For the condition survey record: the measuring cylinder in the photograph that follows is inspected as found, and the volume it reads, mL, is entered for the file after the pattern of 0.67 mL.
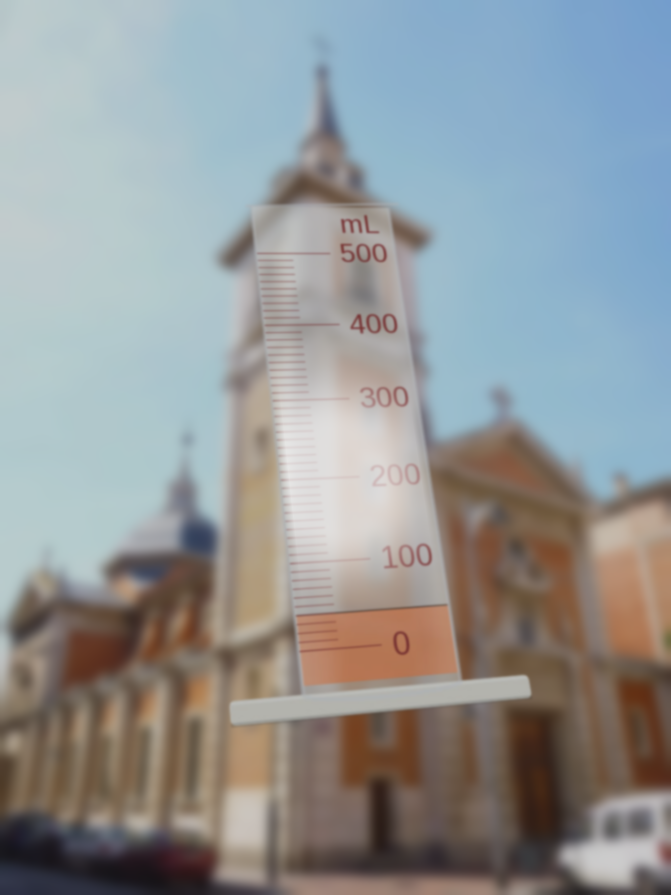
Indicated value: 40 mL
